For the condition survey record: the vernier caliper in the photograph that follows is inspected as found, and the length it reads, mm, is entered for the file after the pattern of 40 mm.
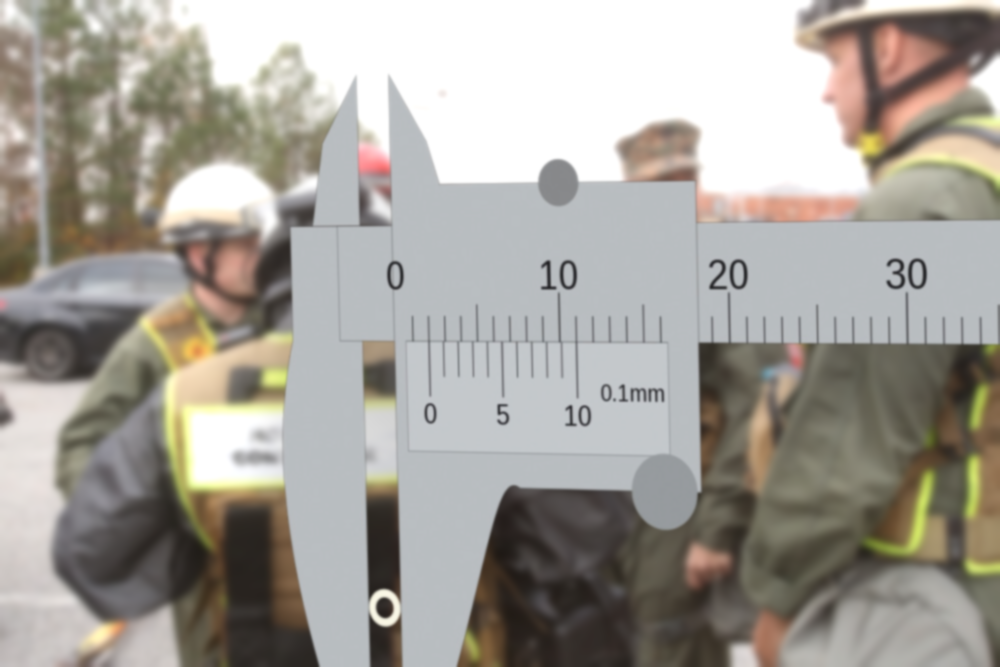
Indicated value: 2.0 mm
